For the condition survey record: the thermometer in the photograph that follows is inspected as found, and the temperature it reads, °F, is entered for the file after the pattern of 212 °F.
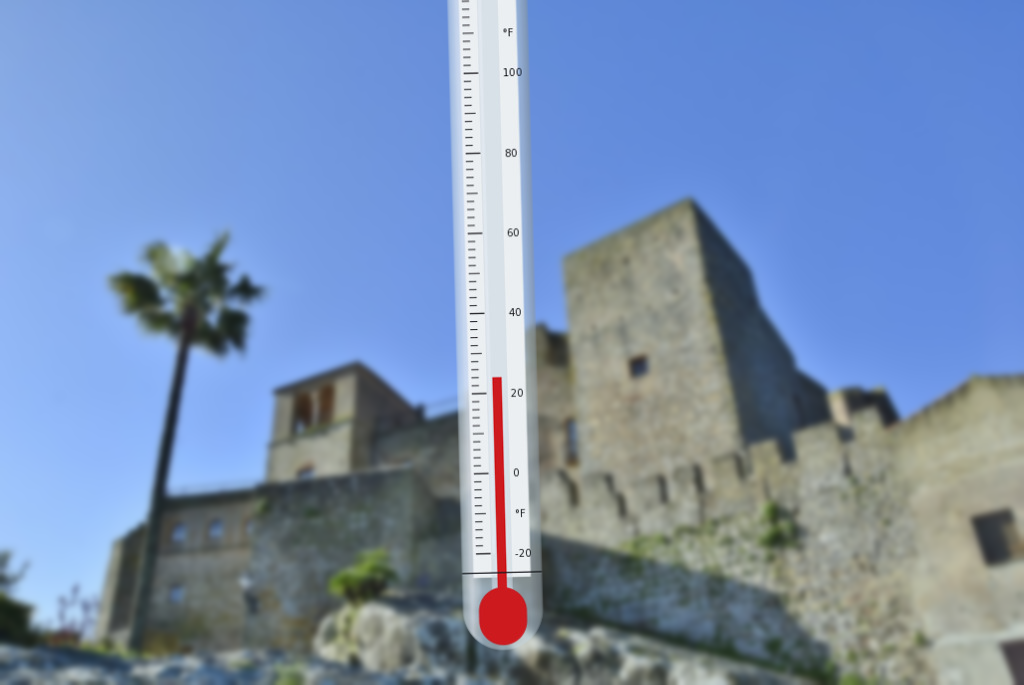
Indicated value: 24 °F
